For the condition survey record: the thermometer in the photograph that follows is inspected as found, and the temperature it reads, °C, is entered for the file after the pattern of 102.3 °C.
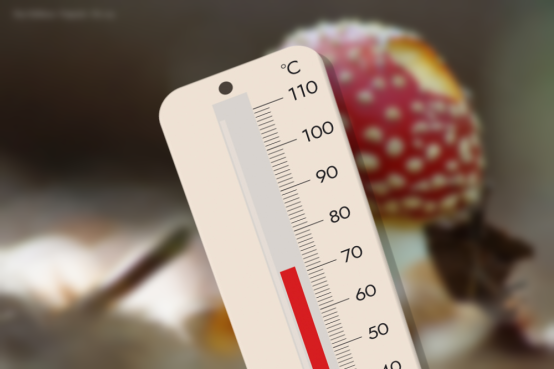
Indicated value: 72 °C
